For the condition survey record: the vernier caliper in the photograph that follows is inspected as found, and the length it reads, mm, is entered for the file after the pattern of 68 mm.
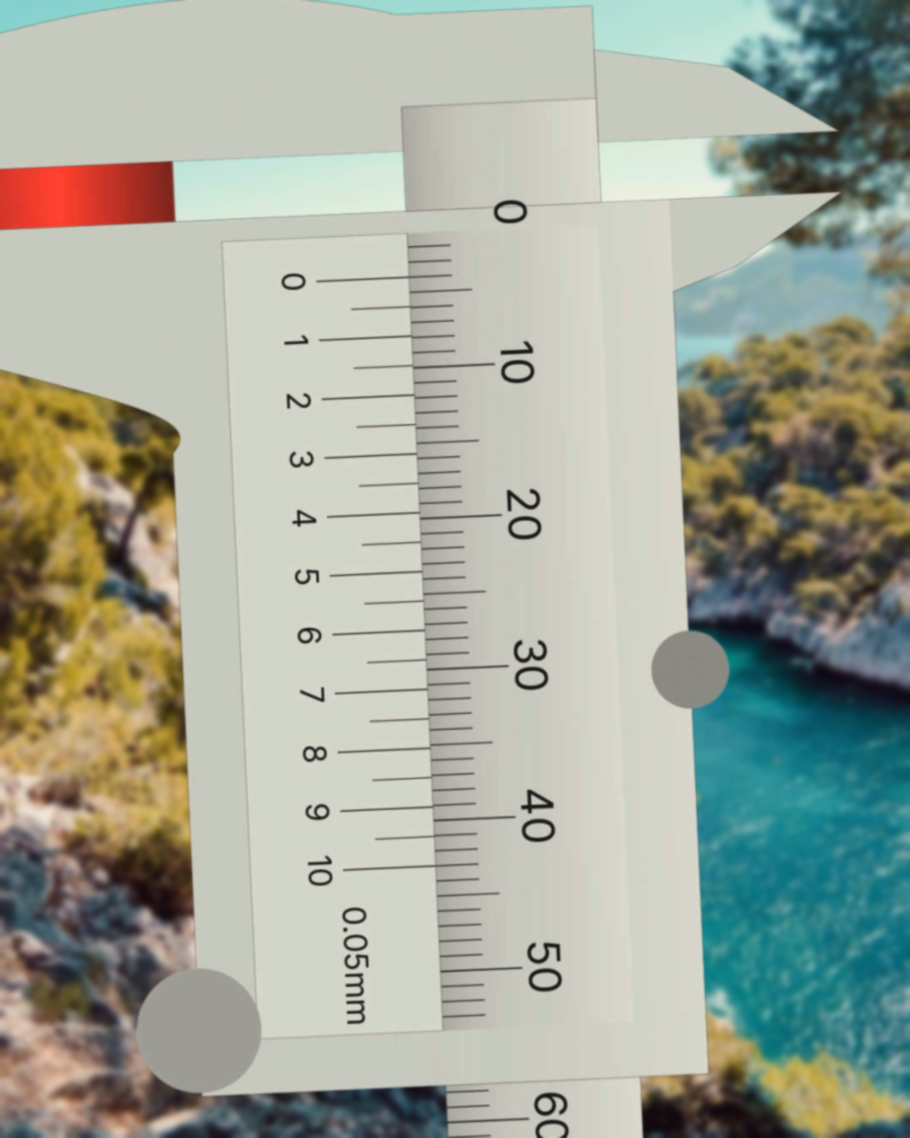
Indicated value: 4.0 mm
